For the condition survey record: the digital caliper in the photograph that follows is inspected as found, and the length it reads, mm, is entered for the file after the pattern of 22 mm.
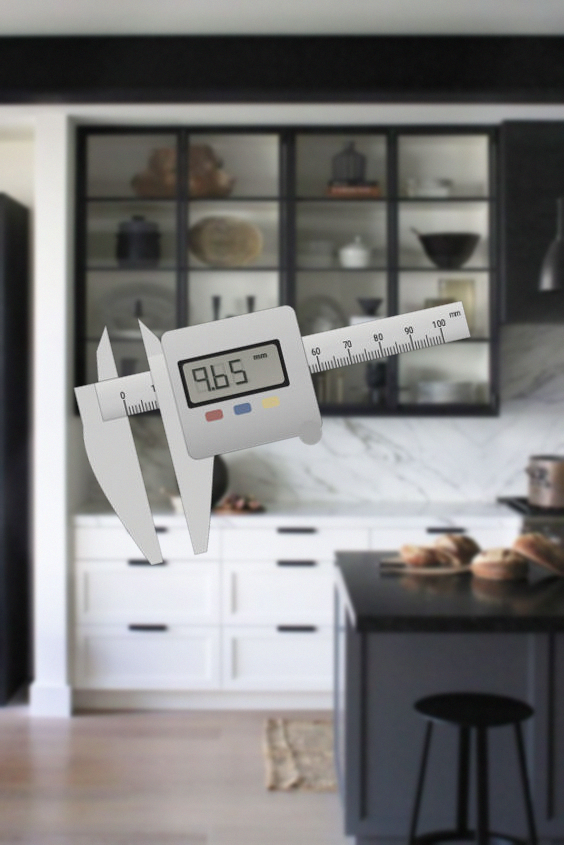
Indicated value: 9.65 mm
